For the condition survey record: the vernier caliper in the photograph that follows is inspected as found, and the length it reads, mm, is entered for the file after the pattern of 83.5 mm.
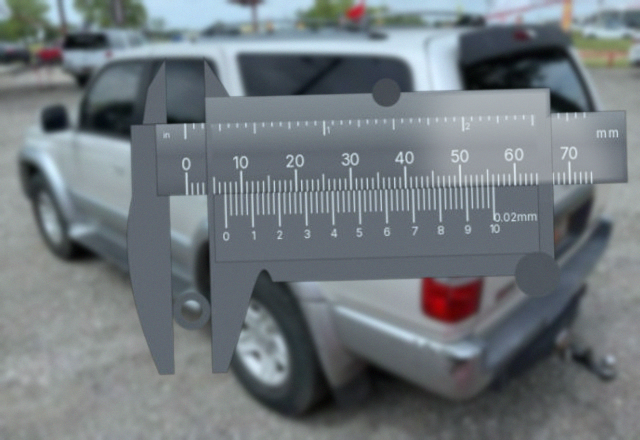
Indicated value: 7.0 mm
